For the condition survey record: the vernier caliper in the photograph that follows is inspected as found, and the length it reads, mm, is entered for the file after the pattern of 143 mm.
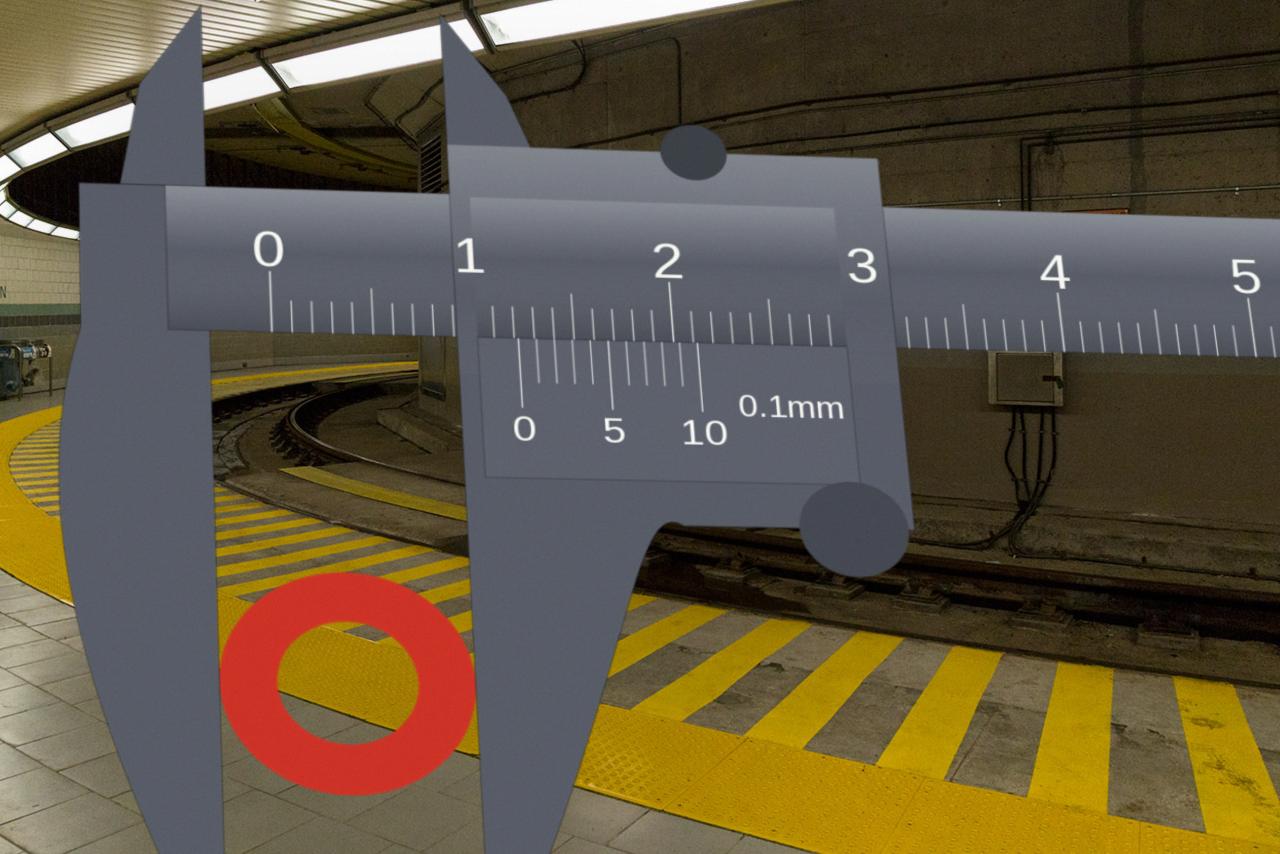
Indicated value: 12.2 mm
